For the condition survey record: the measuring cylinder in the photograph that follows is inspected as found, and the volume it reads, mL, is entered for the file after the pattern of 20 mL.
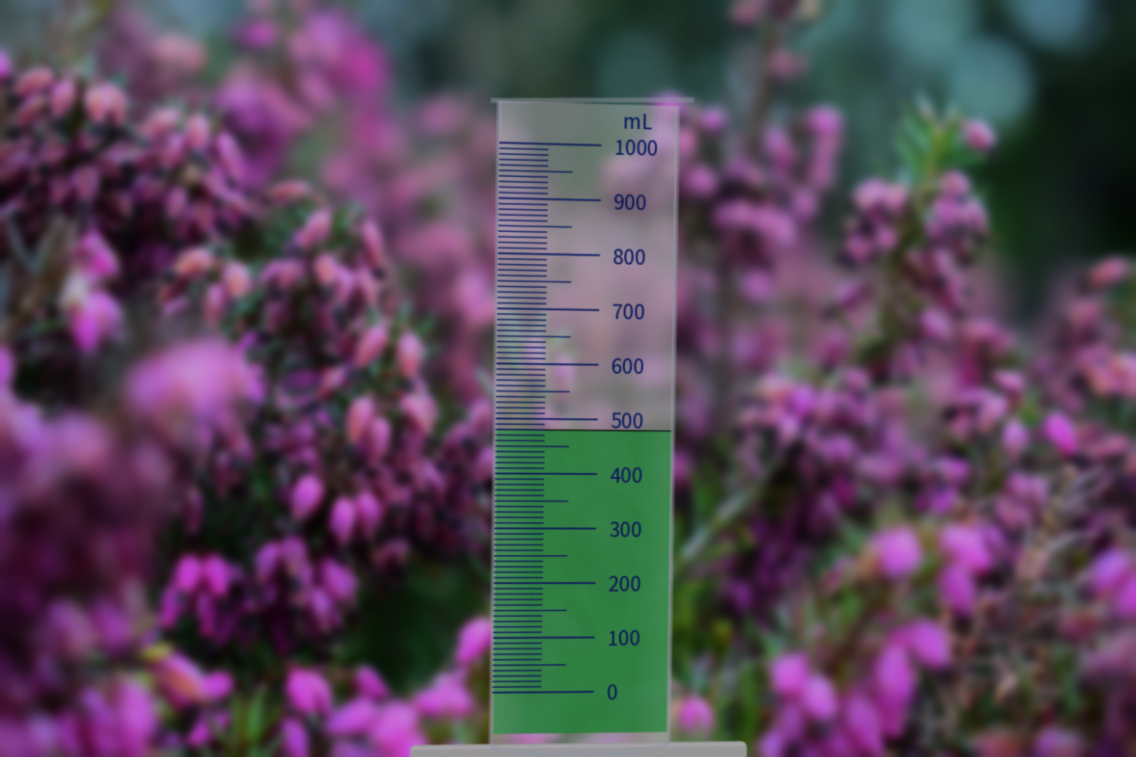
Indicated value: 480 mL
